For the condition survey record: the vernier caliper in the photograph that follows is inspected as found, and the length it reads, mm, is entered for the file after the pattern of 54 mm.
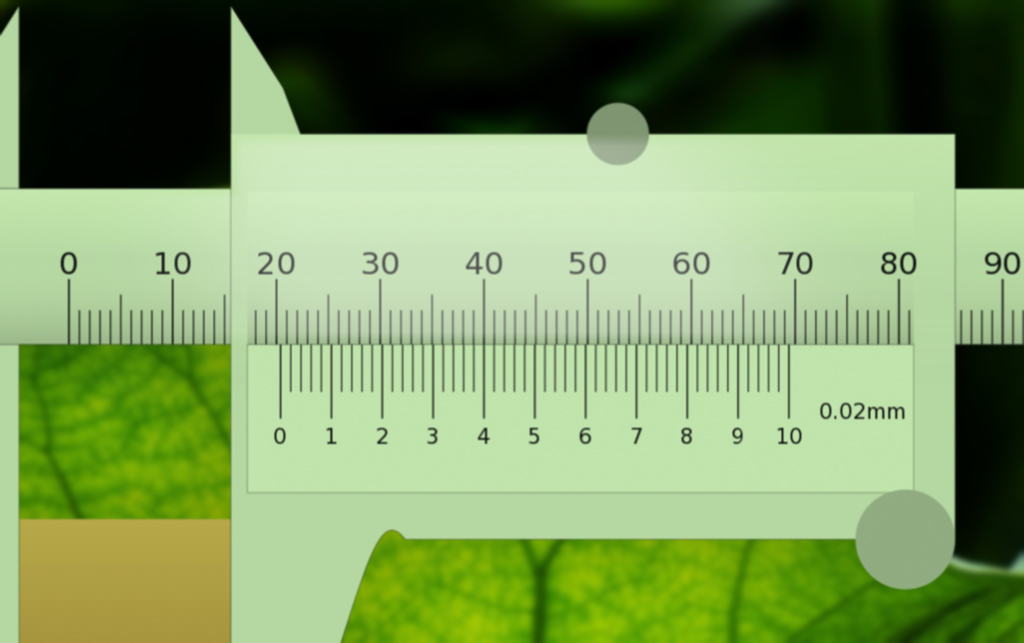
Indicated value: 20.4 mm
